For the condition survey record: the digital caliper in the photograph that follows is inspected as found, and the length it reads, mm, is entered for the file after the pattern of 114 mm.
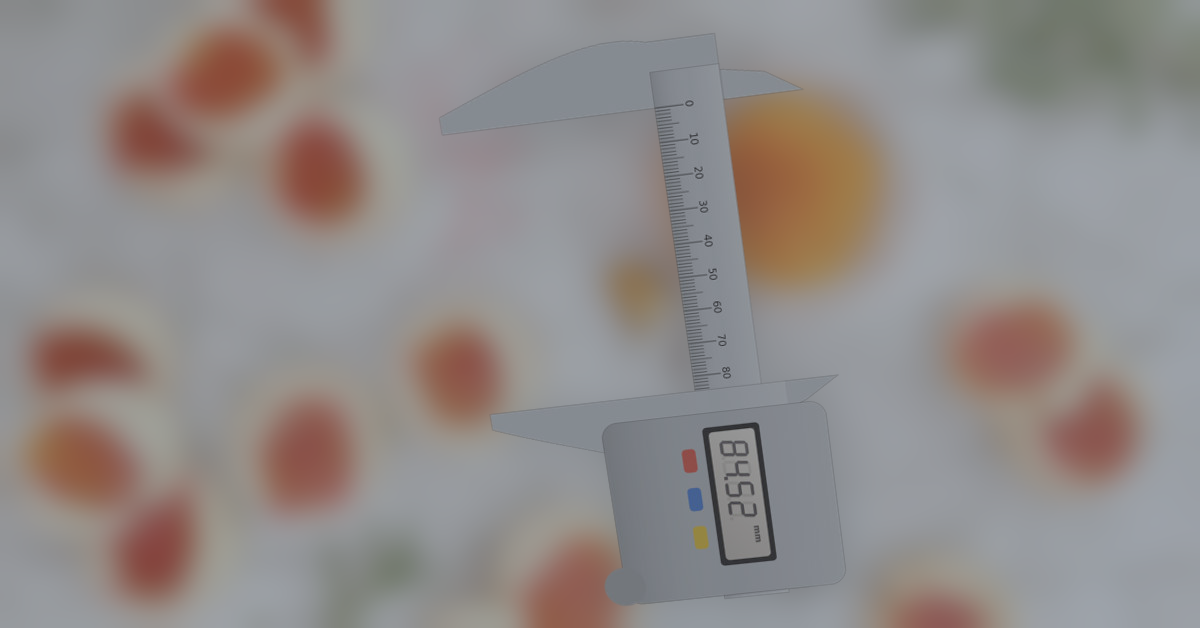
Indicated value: 84.52 mm
